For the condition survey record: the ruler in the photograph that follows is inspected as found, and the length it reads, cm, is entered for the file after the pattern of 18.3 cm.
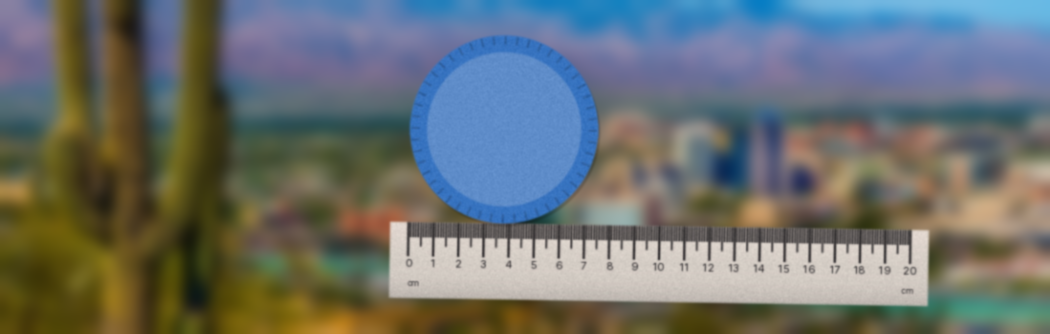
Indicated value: 7.5 cm
